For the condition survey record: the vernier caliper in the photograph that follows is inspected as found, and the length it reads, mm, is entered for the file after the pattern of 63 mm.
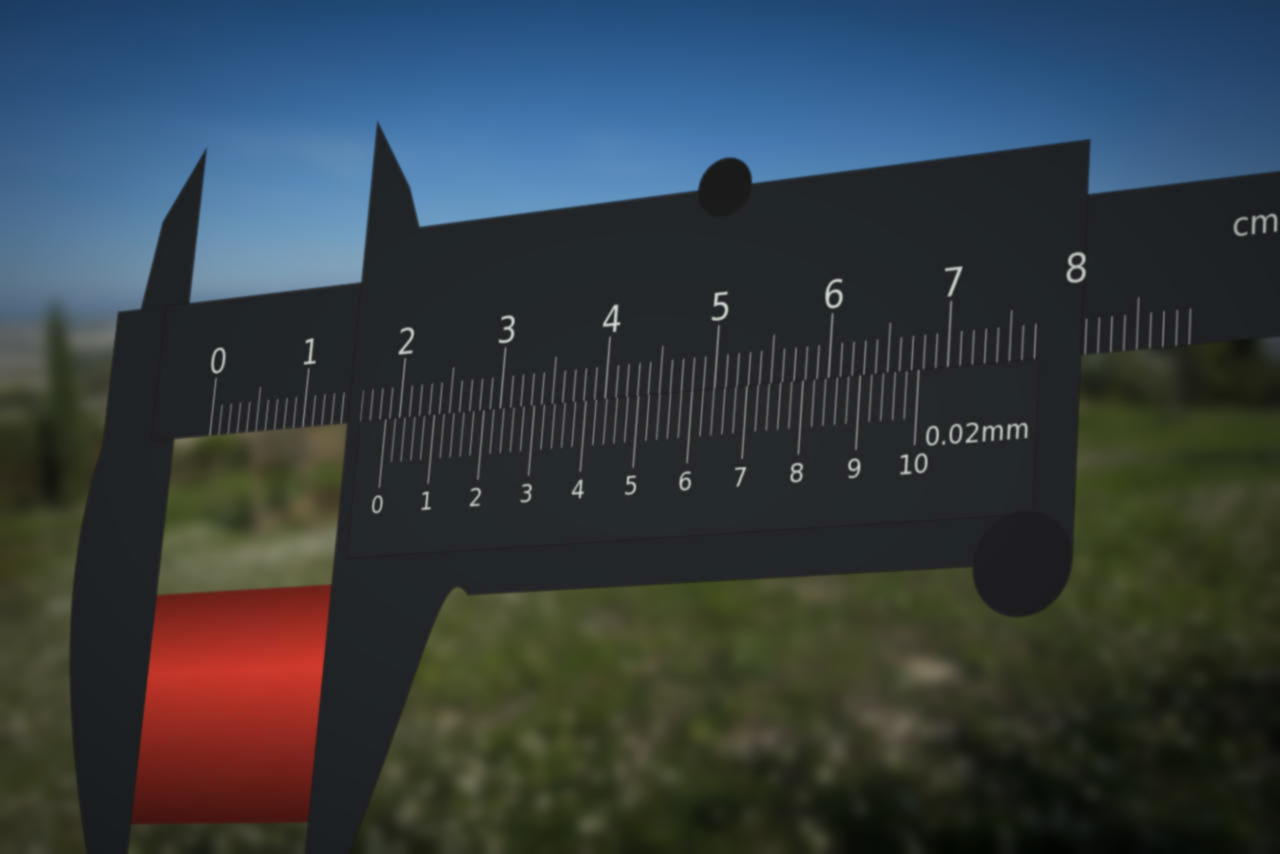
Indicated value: 18.6 mm
